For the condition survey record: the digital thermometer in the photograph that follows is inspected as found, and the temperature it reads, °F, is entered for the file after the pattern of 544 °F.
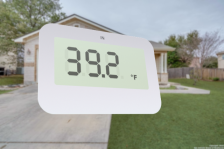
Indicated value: 39.2 °F
